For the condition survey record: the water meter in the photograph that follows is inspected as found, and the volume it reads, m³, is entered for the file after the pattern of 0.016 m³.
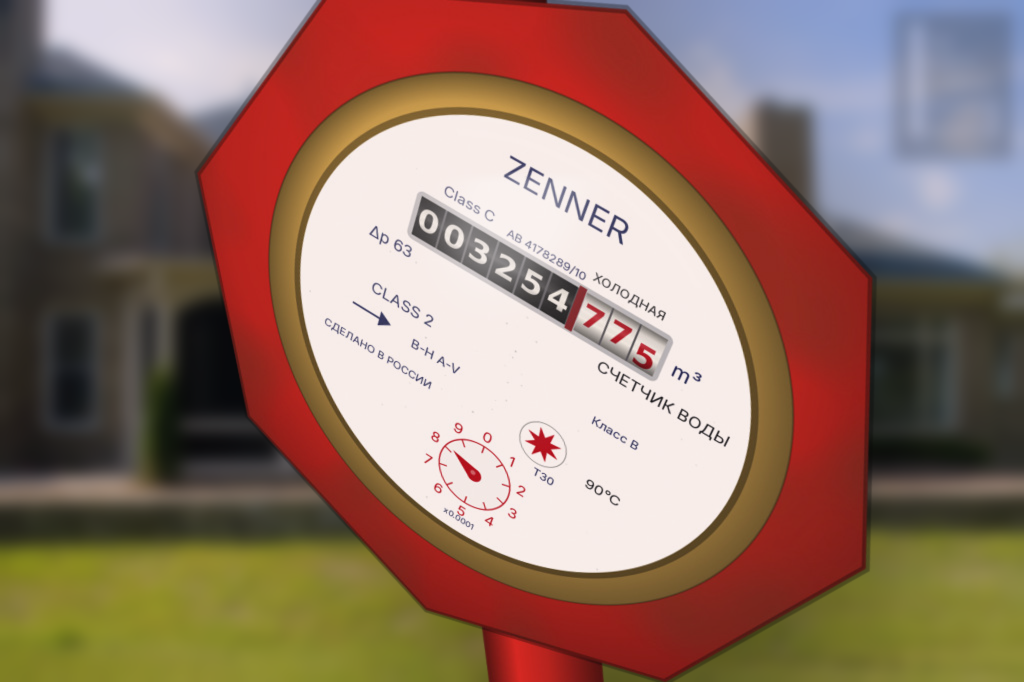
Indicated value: 3254.7748 m³
